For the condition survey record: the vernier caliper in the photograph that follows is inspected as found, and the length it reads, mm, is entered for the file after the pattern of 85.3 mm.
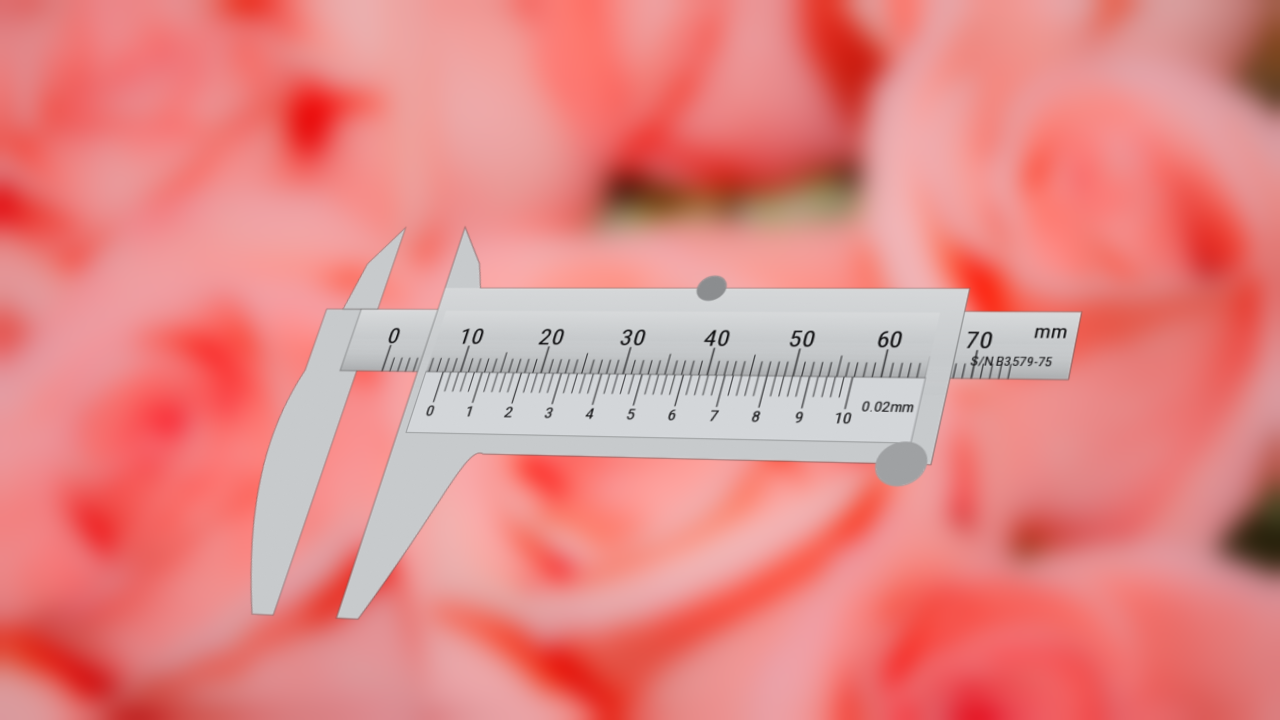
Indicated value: 7.8 mm
